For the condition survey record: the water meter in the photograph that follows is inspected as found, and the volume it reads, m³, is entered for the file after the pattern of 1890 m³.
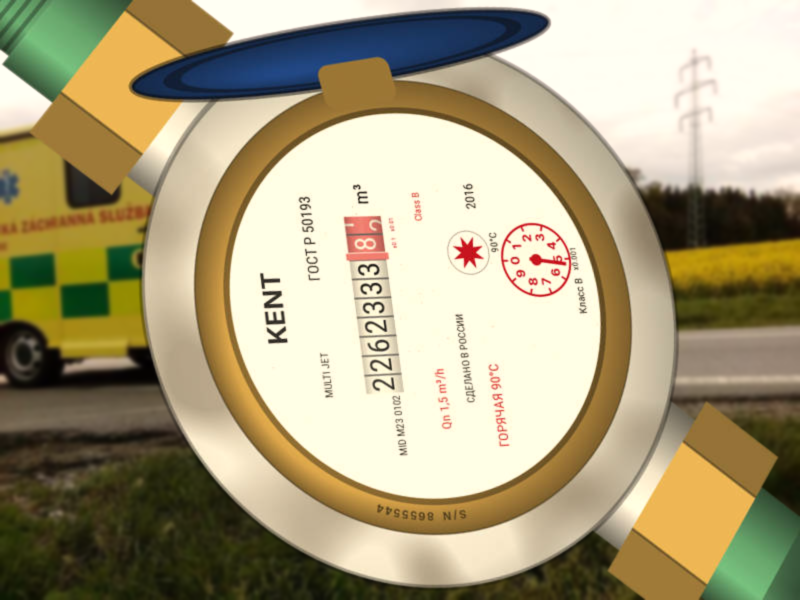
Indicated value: 2262333.815 m³
